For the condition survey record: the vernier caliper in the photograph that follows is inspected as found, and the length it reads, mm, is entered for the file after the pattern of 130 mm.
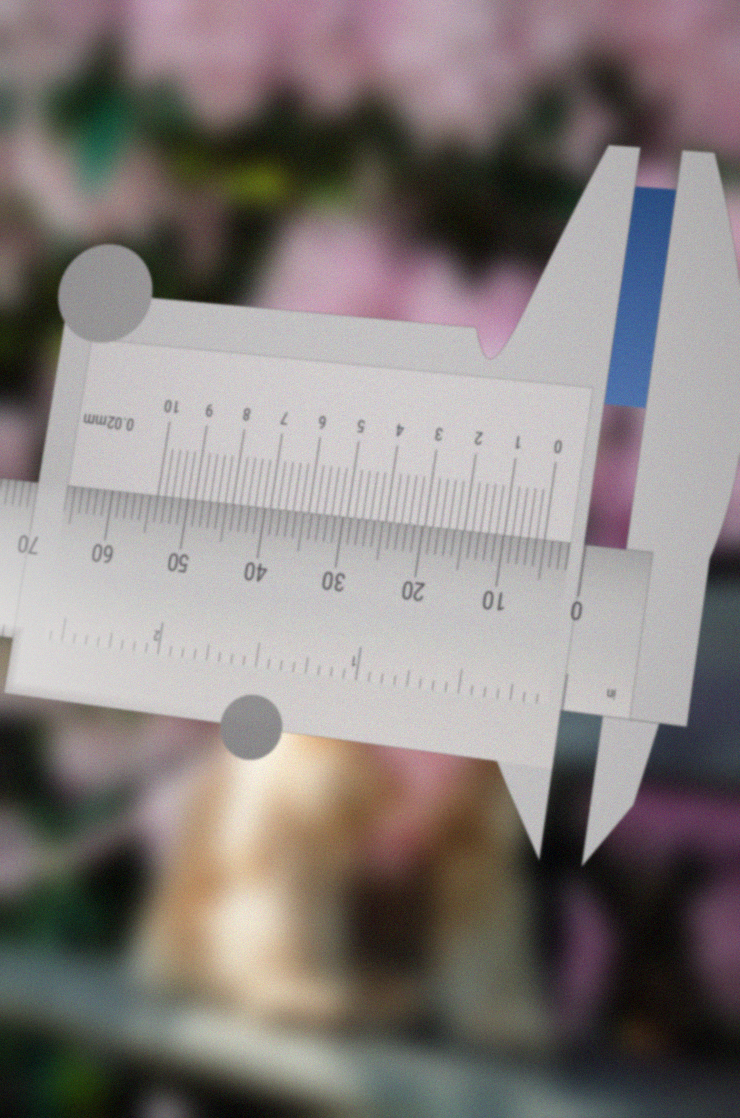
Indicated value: 5.0 mm
